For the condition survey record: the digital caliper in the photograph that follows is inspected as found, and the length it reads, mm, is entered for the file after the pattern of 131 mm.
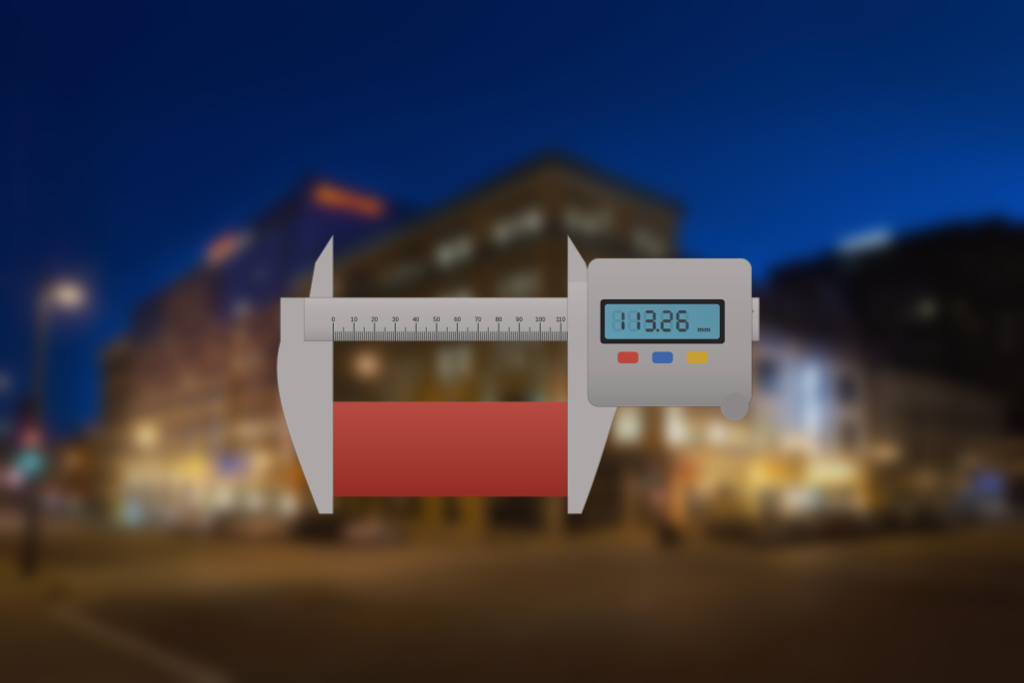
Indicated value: 113.26 mm
